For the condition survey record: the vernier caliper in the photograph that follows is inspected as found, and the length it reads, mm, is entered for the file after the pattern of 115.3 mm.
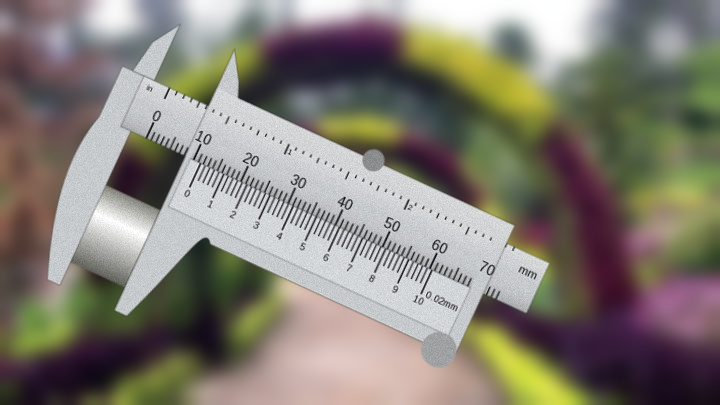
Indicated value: 11.5 mm
